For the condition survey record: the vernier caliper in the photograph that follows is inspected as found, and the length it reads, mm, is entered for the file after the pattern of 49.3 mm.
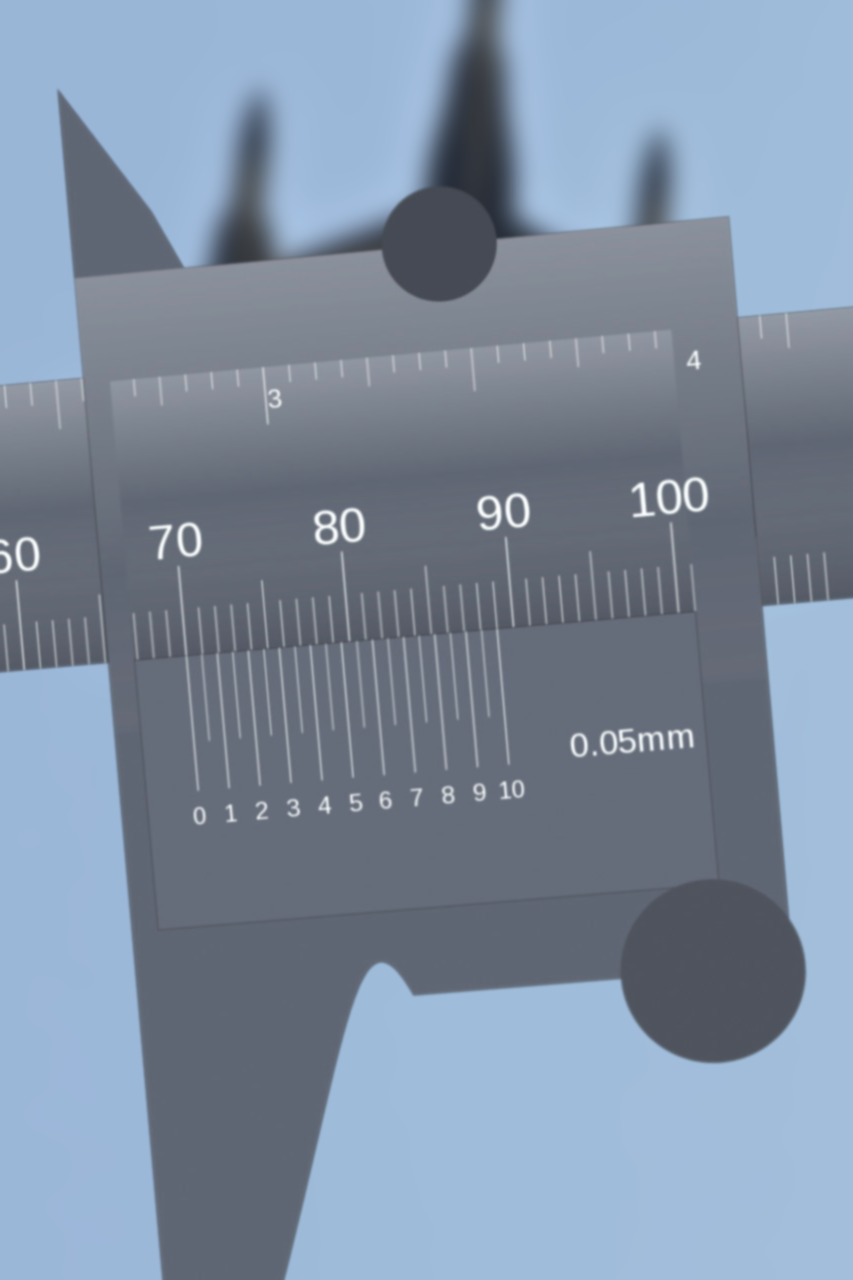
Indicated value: 70.0 mm
